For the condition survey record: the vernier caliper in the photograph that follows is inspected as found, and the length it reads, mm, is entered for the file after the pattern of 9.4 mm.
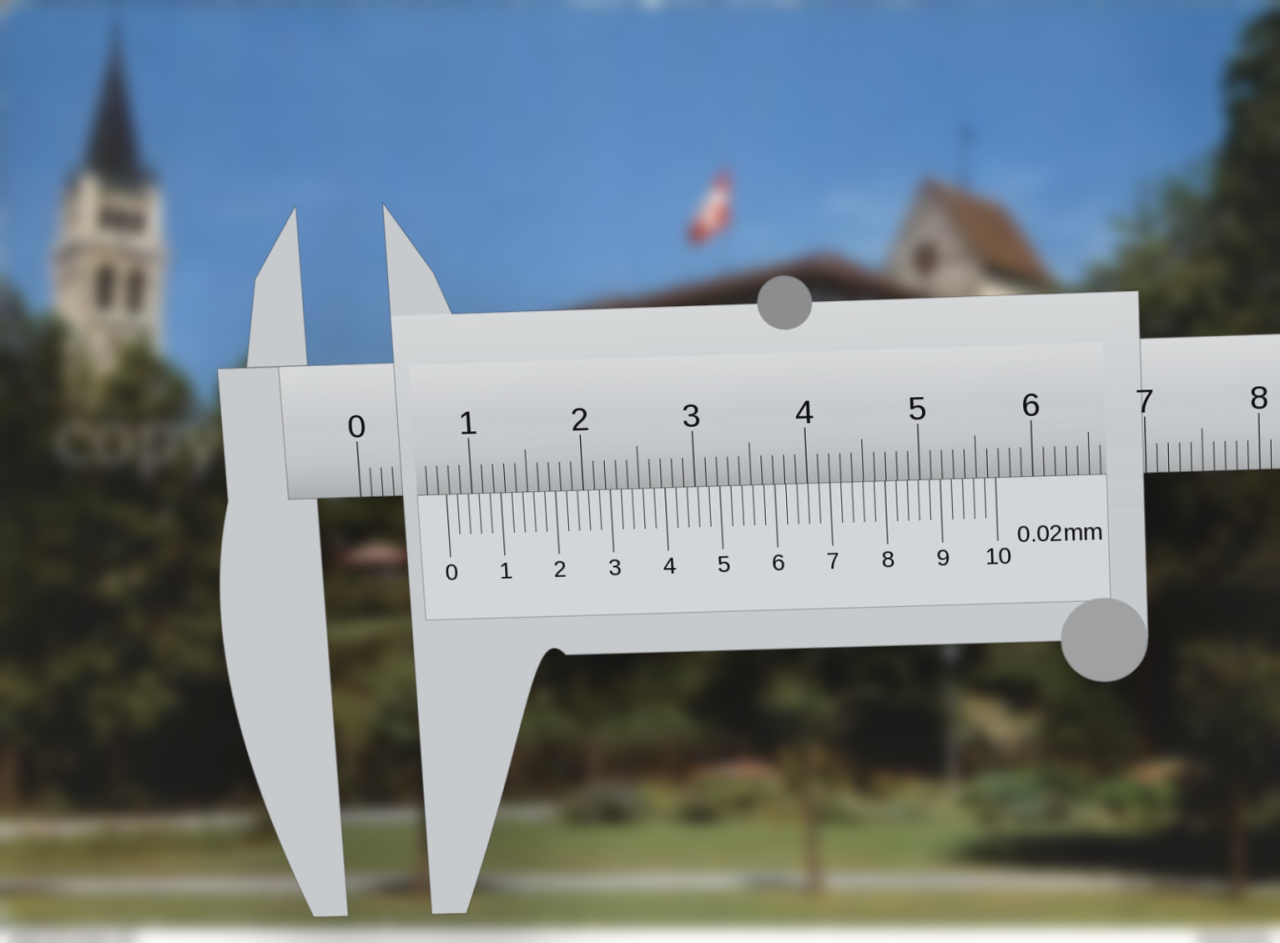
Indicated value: 7.7 mm
